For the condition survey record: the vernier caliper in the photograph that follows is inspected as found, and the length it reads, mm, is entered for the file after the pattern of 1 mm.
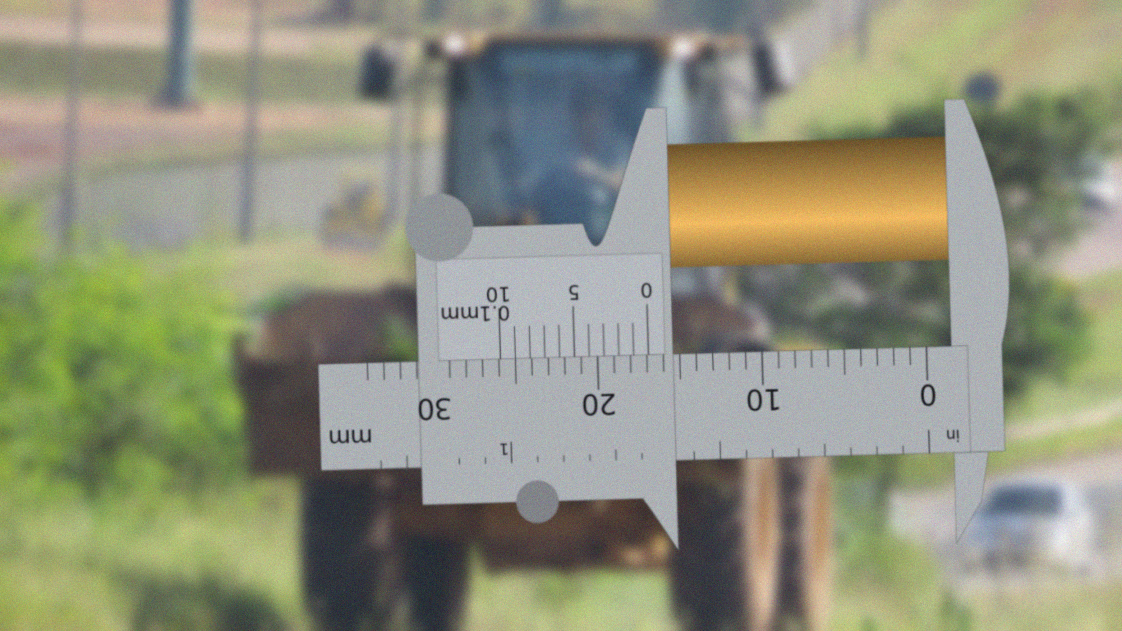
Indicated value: 16.9 mm
